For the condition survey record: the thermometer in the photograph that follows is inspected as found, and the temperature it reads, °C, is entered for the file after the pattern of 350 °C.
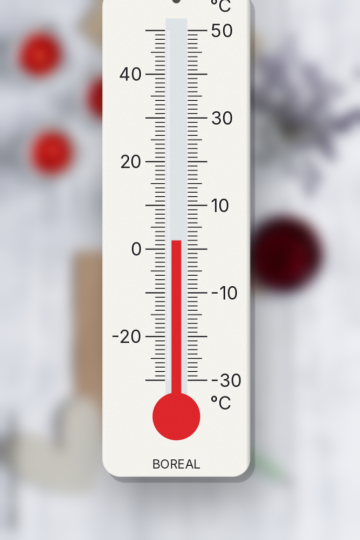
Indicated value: 2 °C
